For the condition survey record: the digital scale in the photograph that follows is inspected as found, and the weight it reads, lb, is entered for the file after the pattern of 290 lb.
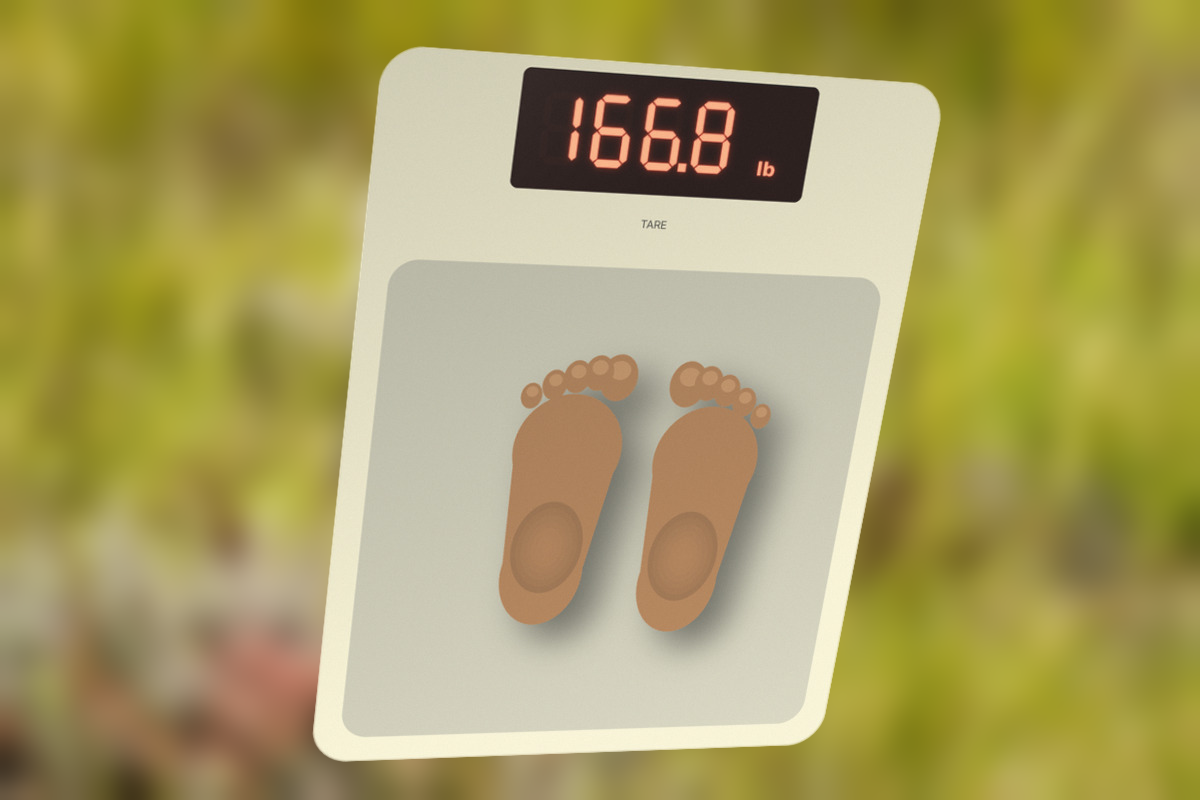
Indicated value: 166.8 lb
